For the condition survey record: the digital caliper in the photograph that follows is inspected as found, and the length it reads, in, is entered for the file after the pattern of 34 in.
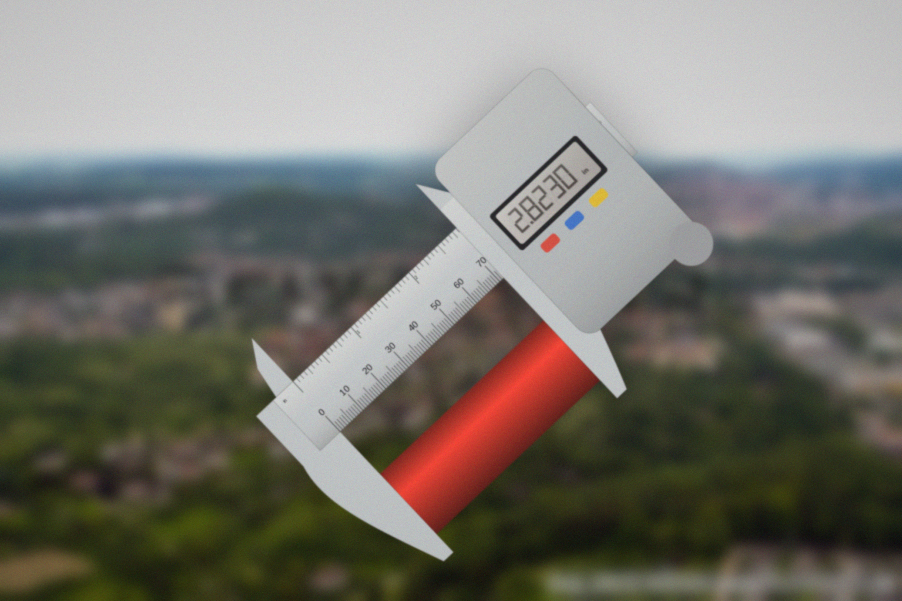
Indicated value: 2.8230 in
